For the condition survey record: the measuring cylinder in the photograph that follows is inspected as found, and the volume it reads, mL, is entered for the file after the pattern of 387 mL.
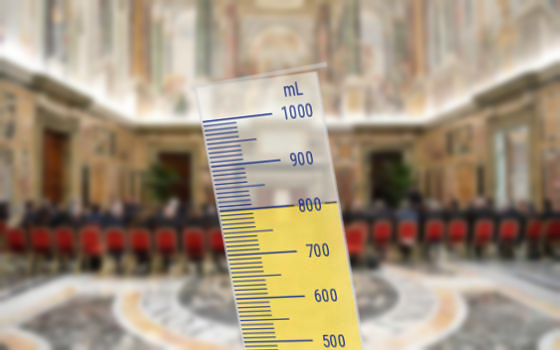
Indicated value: 800 mL
